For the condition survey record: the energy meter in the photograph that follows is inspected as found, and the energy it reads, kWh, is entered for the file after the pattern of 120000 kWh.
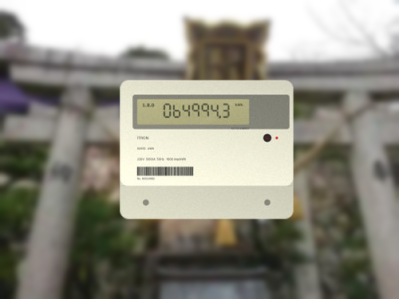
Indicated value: 64994.3 kWh
